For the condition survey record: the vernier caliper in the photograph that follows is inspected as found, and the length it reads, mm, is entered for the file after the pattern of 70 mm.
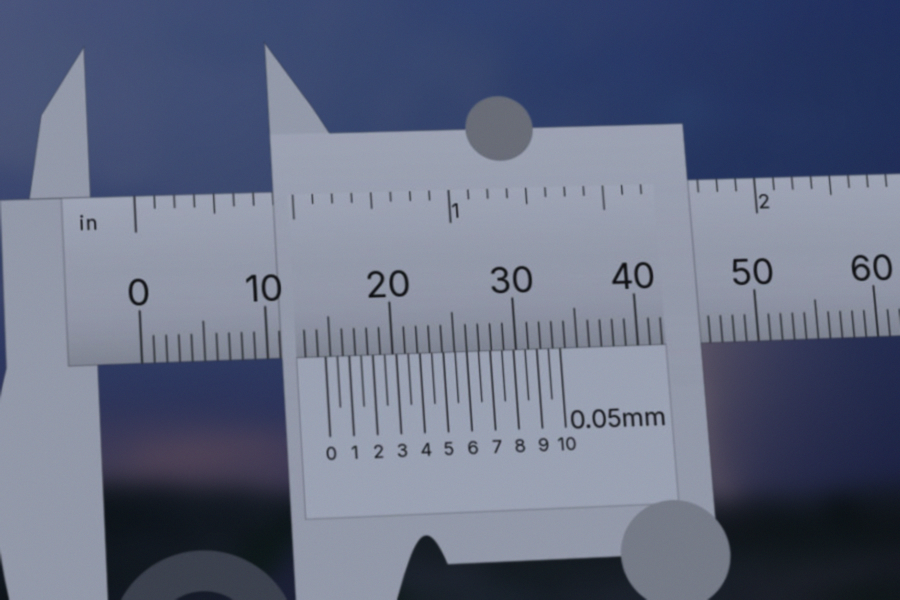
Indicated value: 14.6 mm
